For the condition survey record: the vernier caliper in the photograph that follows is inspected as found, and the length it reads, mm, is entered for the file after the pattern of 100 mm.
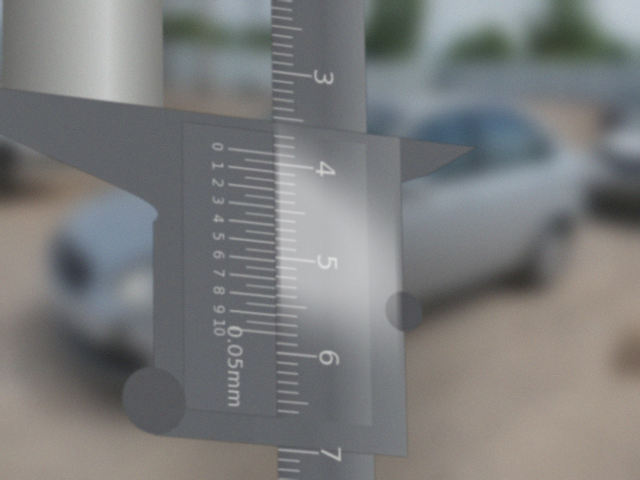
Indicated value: 39.0 mm
